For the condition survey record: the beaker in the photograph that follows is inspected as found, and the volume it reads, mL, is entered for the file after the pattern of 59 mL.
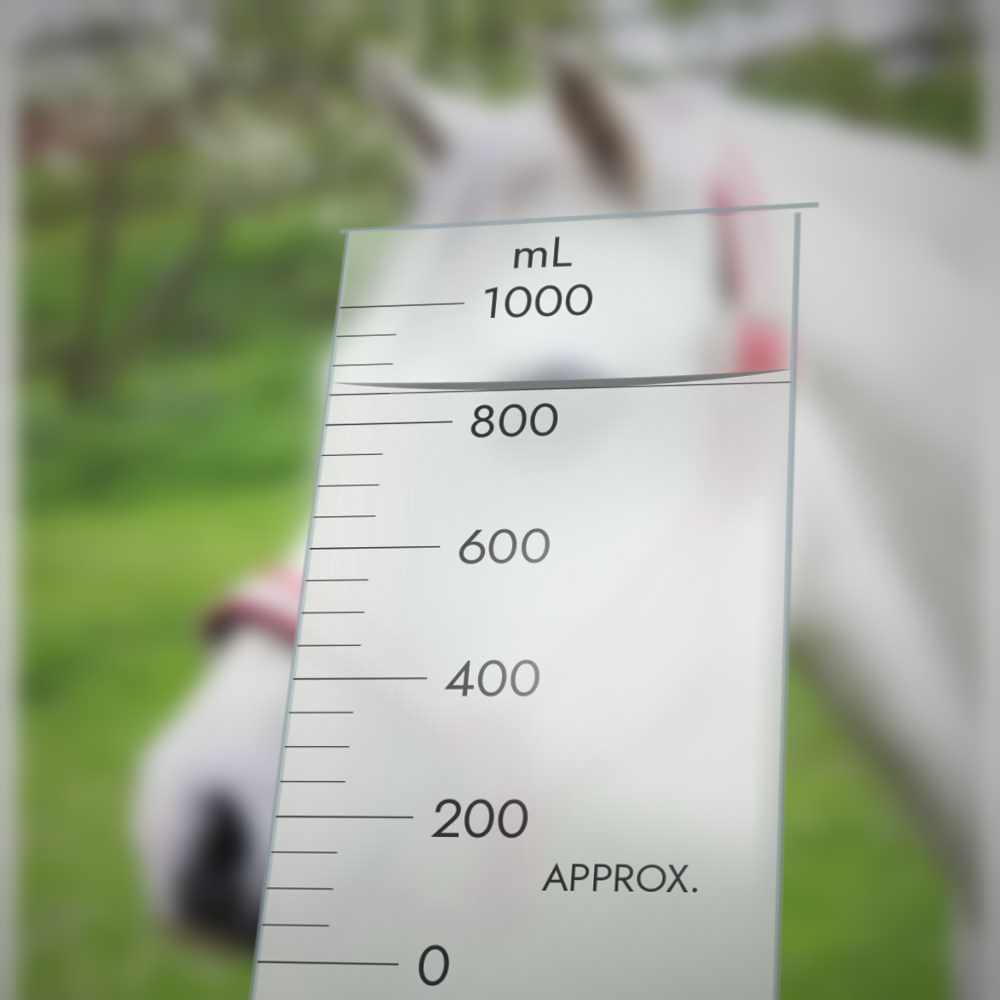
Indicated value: 850 mL
